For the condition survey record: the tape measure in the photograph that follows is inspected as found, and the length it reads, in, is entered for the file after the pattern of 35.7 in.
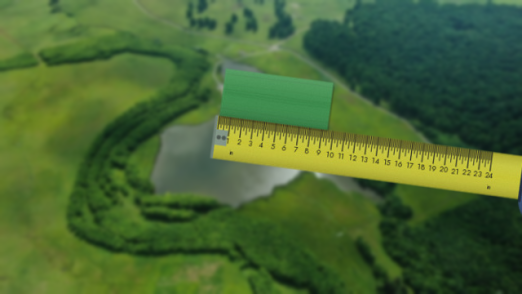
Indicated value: 9.5 in
